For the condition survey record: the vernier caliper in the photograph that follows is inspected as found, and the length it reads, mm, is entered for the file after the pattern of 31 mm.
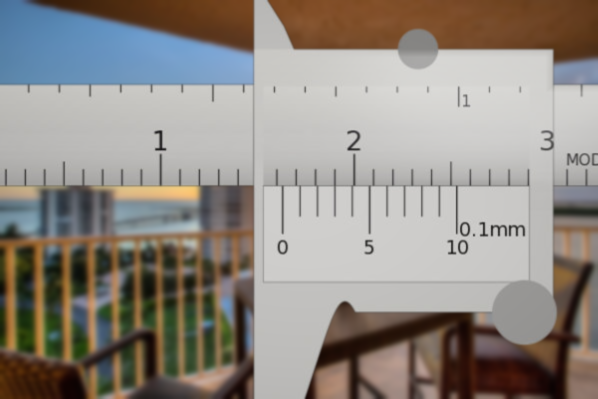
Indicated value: 16.3 mm
